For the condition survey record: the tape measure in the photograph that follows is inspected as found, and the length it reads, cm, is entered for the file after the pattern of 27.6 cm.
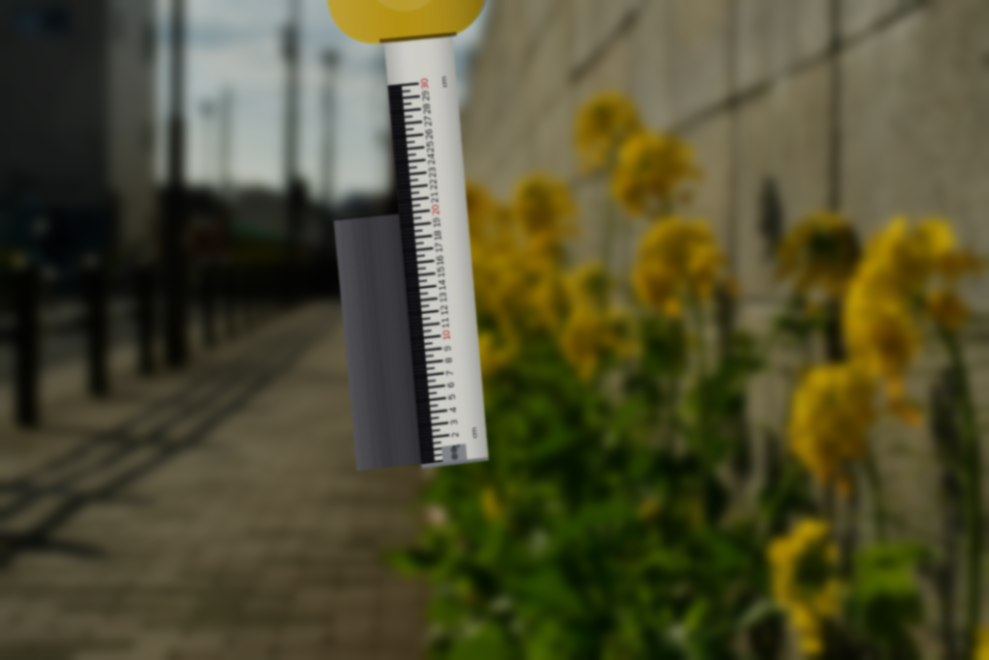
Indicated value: 20 cm
